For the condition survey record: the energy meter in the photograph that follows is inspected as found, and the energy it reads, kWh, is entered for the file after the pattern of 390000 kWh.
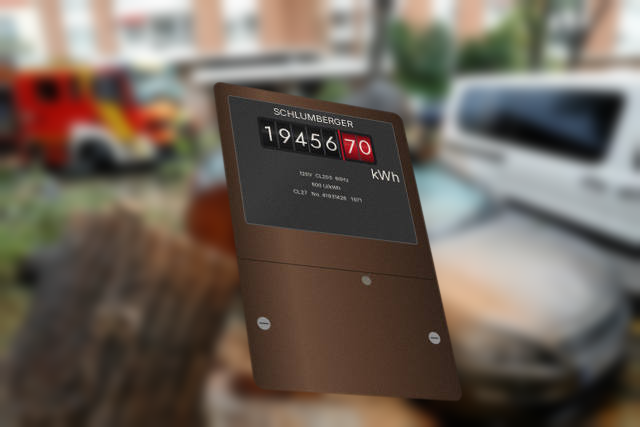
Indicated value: 19456.70 kWh
